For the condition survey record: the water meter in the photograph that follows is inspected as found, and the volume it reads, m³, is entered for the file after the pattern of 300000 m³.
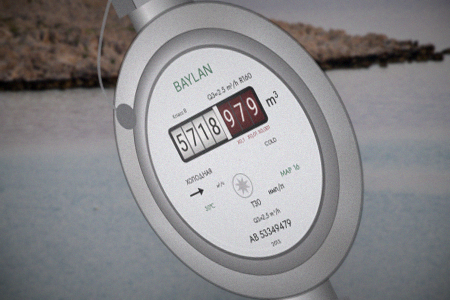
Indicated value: 5718.979 m³
